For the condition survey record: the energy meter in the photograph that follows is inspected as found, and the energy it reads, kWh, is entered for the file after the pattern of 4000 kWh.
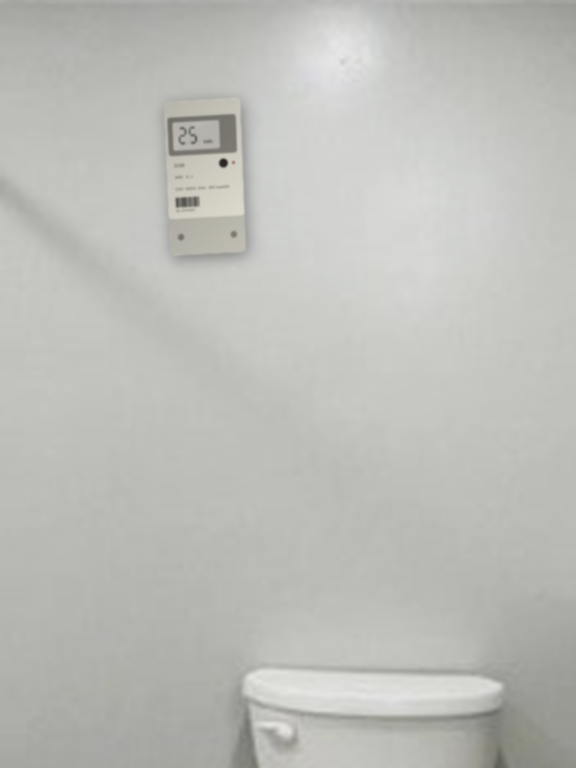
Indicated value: 25 kWh
